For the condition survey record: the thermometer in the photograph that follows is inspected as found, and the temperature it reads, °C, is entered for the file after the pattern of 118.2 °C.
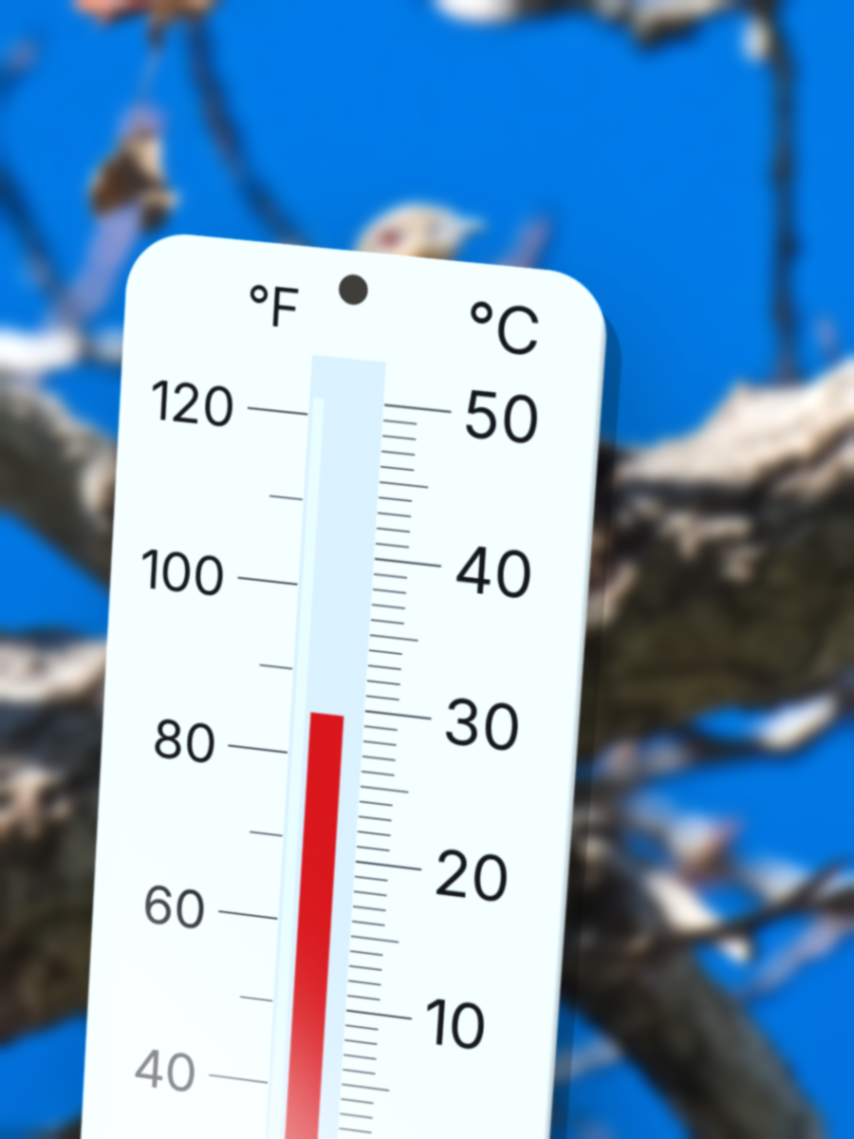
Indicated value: 29.5 °C
